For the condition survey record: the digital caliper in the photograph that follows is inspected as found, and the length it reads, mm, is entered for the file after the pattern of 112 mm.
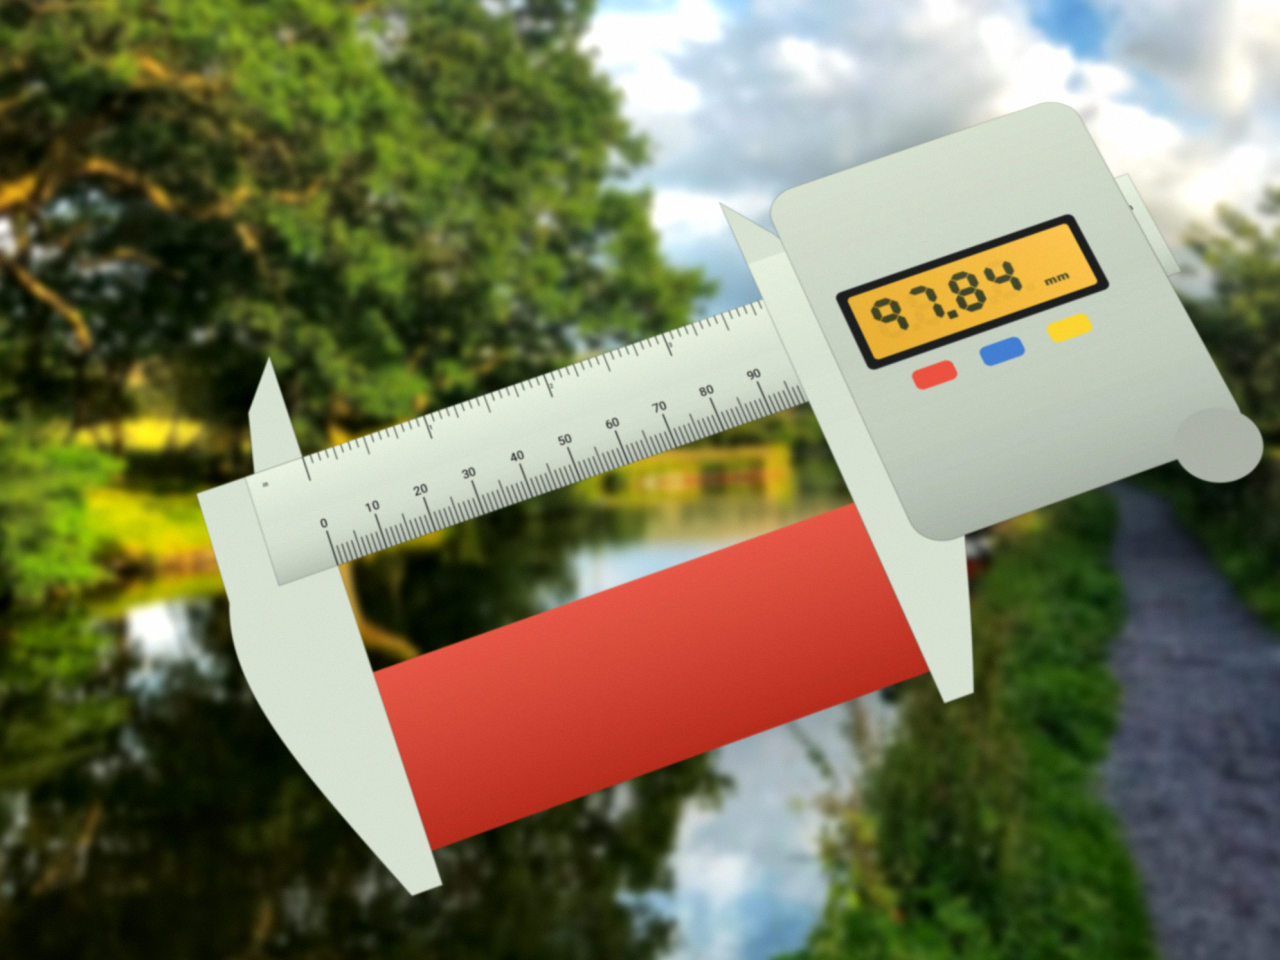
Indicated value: 97.84 mm
